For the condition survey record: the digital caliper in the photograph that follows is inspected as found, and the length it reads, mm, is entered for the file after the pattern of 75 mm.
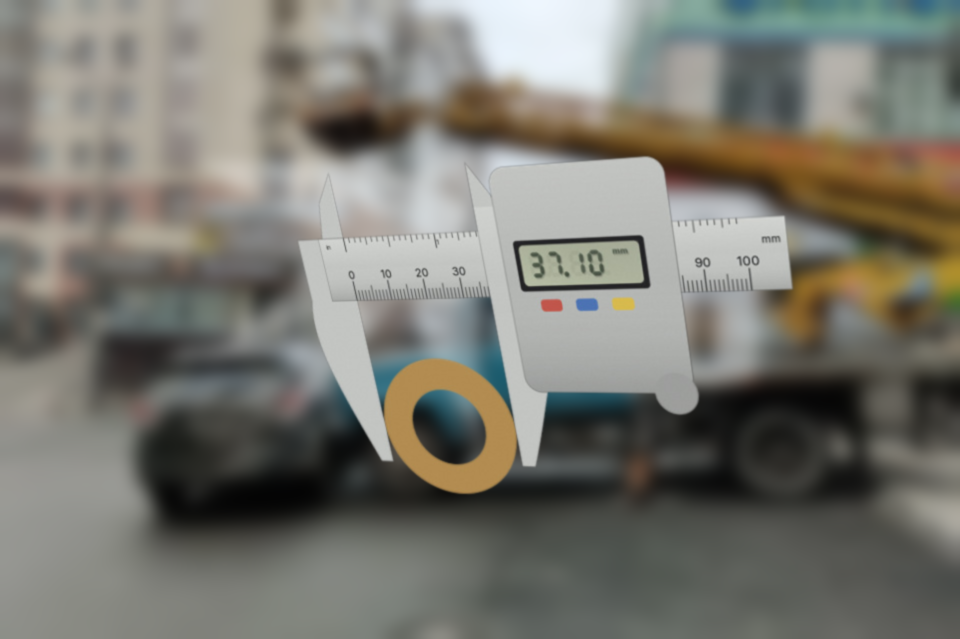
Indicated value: 37.10 mm
